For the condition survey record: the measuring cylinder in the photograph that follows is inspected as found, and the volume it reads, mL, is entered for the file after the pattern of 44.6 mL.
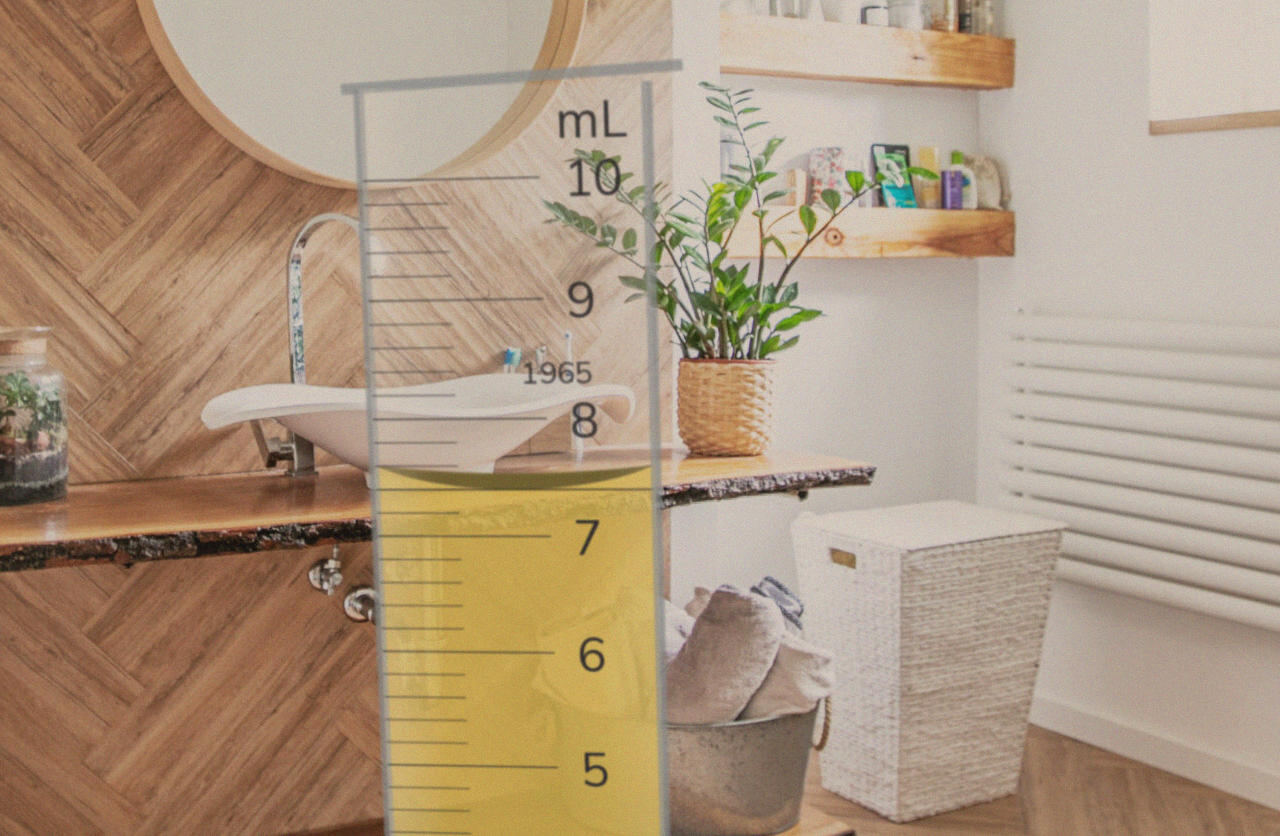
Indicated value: 7.4 mL
